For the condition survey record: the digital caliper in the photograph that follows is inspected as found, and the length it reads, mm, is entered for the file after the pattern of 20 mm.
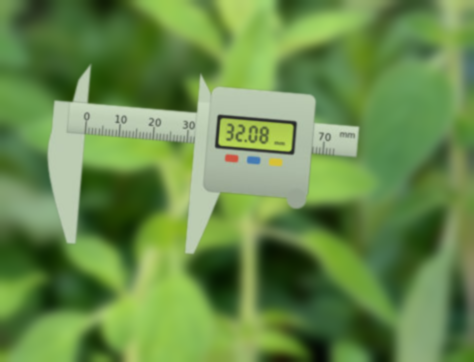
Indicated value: 32.08 mm
